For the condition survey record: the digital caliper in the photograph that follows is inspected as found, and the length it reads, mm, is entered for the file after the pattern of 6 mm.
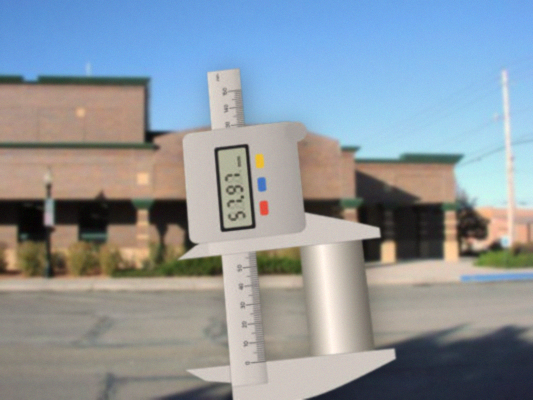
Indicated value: 57.97 mm
